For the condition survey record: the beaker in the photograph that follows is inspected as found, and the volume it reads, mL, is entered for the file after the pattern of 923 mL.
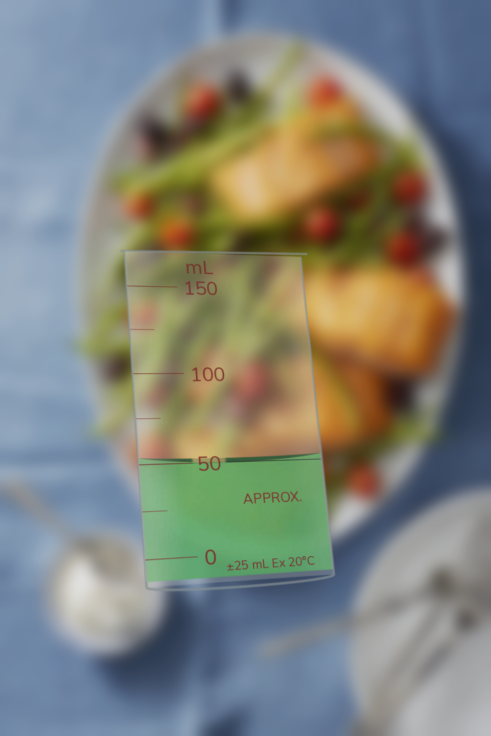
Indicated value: 50 mL
